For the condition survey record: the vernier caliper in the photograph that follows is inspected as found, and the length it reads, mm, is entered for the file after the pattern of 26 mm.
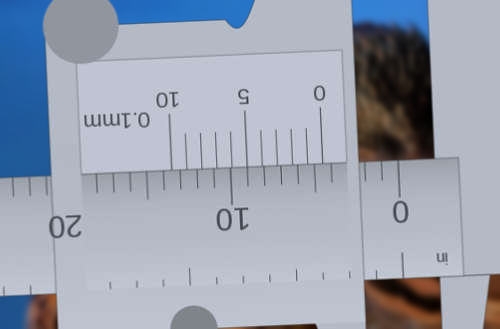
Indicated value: 4.5 mm
